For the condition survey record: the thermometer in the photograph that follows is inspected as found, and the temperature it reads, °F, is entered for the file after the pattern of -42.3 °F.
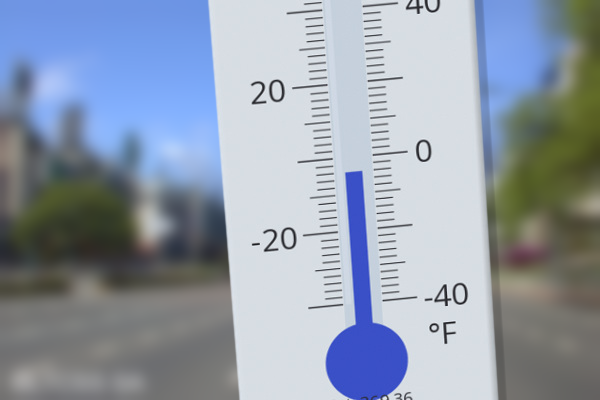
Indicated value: -4 °F
